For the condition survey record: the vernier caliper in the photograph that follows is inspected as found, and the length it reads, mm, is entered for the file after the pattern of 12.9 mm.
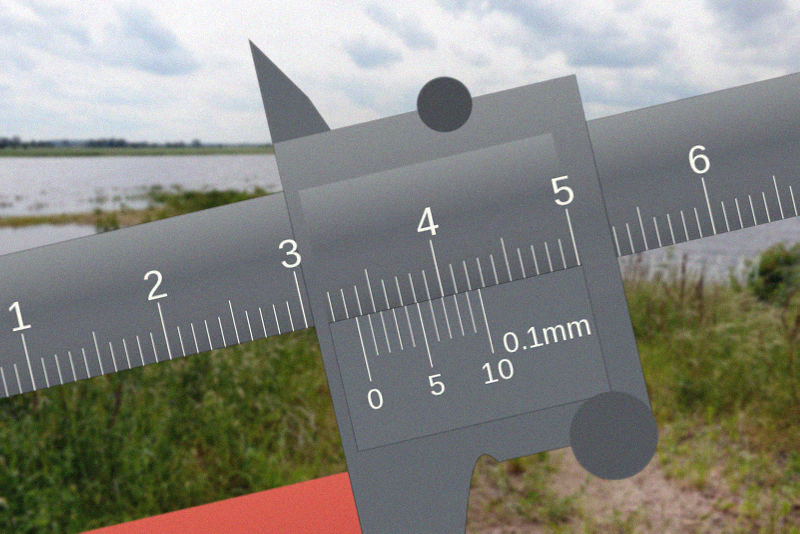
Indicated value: 33.6 mm
